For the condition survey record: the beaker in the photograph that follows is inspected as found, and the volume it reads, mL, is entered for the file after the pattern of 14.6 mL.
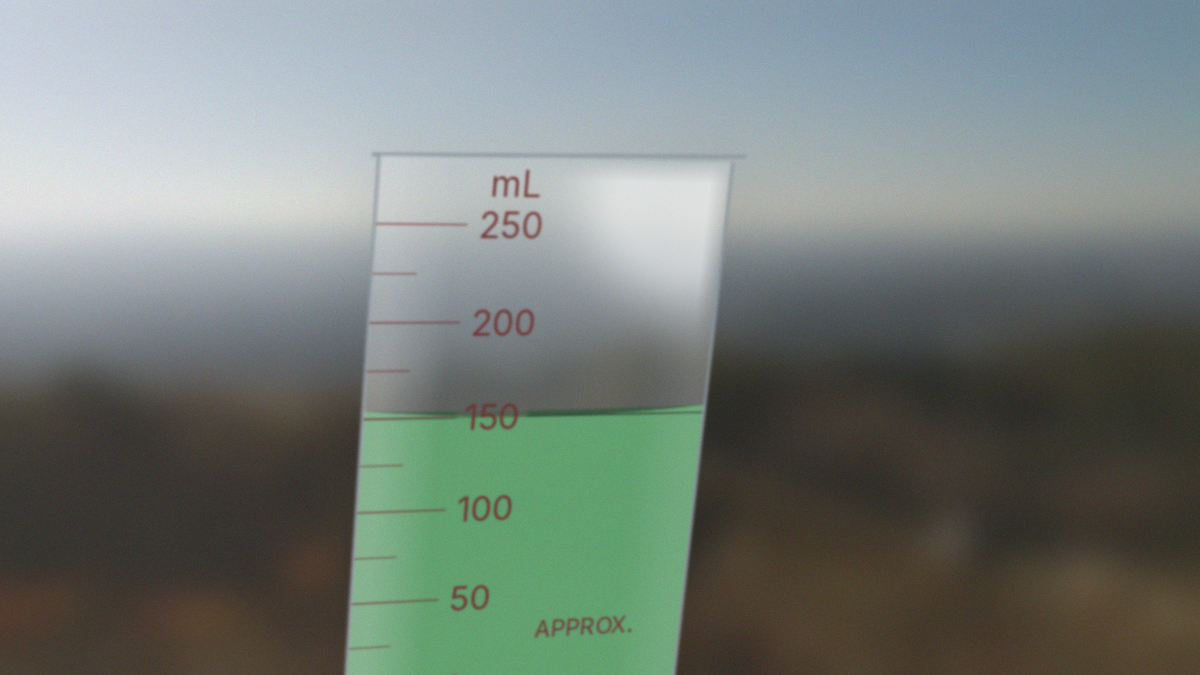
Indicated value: 150 mL
